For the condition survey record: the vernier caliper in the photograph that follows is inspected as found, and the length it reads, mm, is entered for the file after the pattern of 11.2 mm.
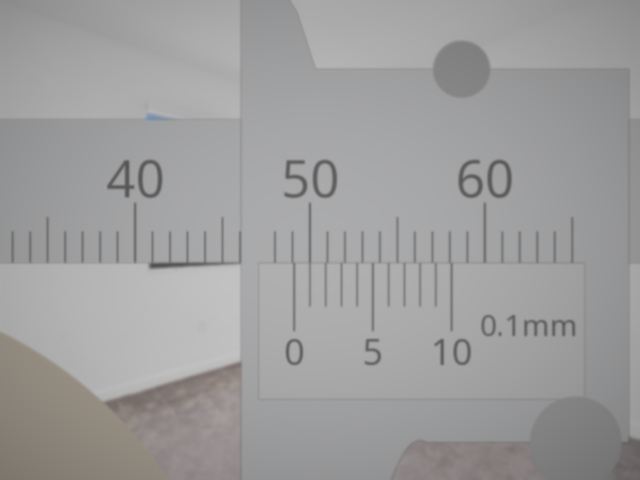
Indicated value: 49.1 mm
